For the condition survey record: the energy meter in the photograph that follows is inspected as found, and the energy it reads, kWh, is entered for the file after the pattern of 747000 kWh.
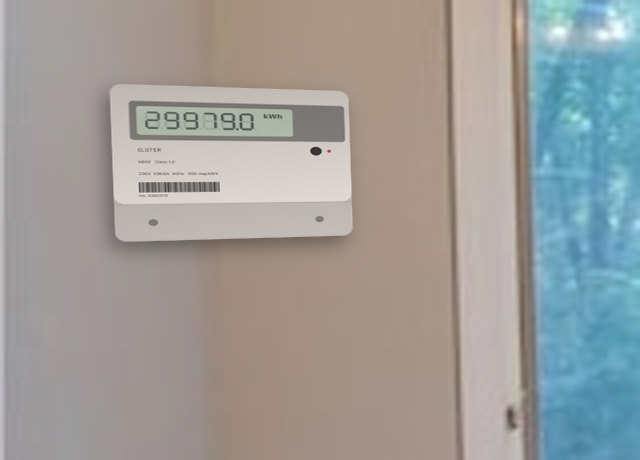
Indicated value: 29979.0 kWh
